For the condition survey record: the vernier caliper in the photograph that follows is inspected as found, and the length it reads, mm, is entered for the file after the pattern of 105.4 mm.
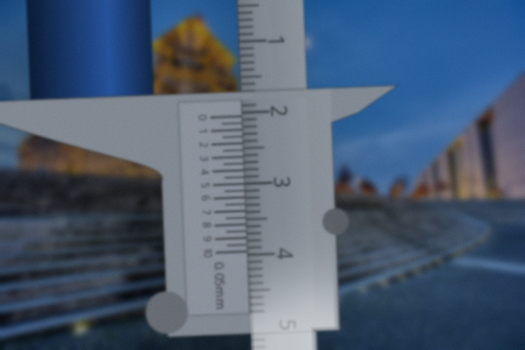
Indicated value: 20.5 mm
